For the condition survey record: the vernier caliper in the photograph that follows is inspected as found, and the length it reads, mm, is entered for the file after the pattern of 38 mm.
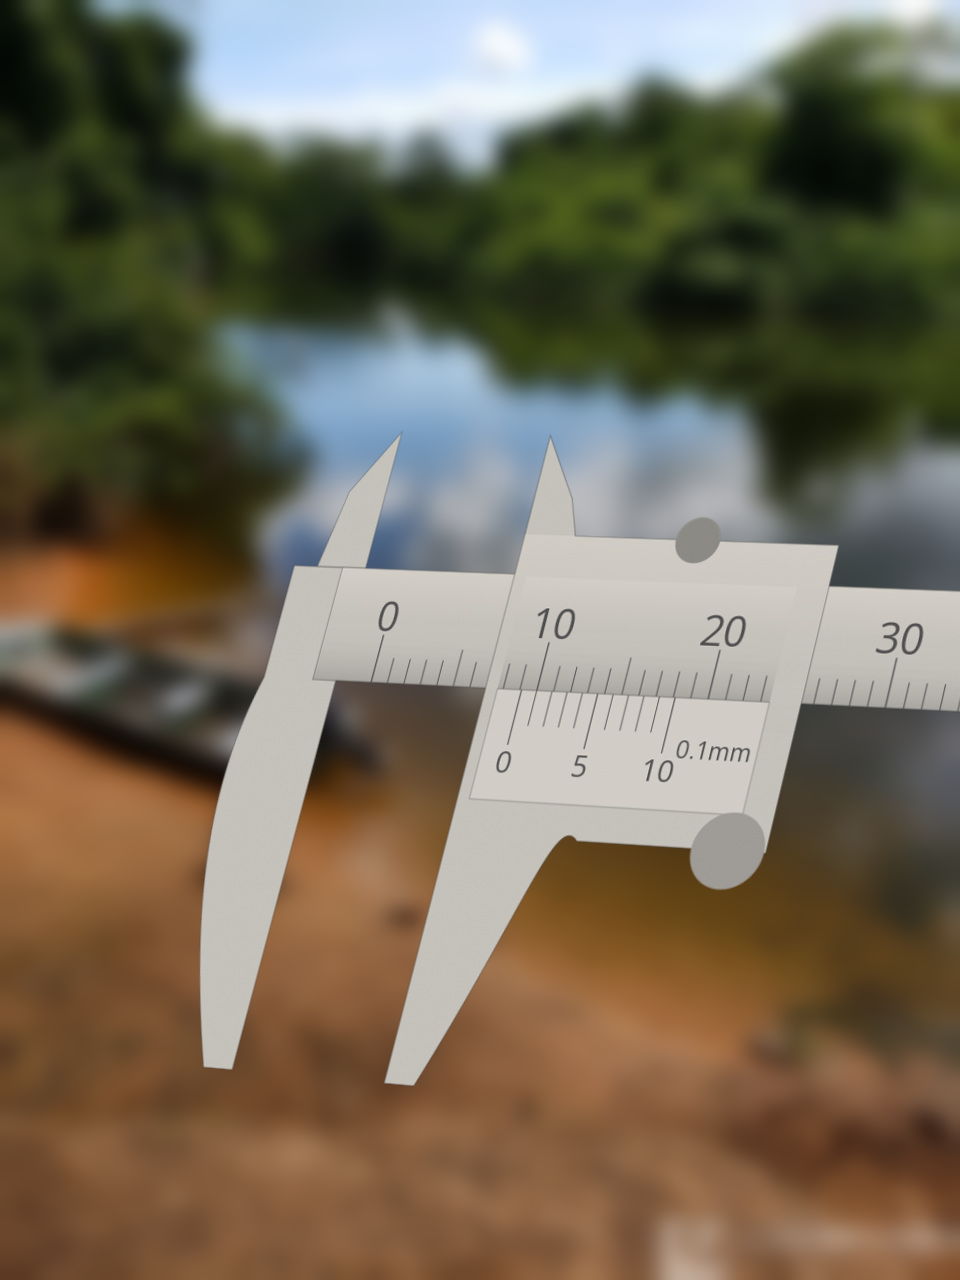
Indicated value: 9.1 mm
